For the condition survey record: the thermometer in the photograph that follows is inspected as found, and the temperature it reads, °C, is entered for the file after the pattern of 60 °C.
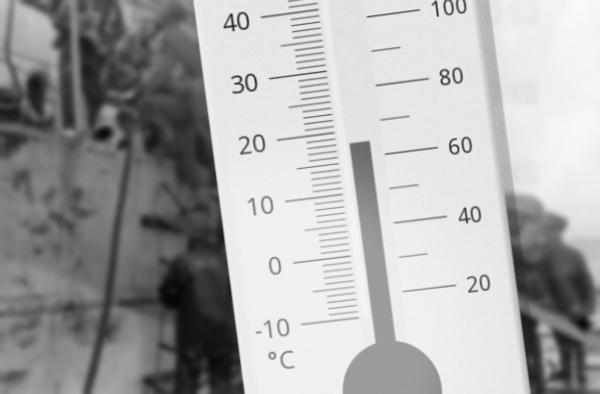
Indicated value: 18 °C
